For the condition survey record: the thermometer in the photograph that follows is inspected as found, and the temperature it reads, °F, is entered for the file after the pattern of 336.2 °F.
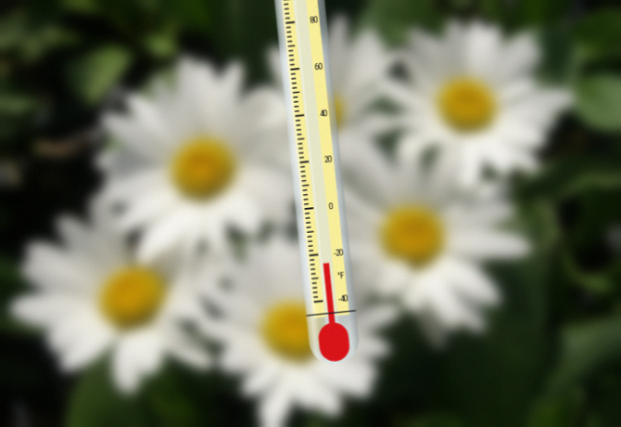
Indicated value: -24 °F
